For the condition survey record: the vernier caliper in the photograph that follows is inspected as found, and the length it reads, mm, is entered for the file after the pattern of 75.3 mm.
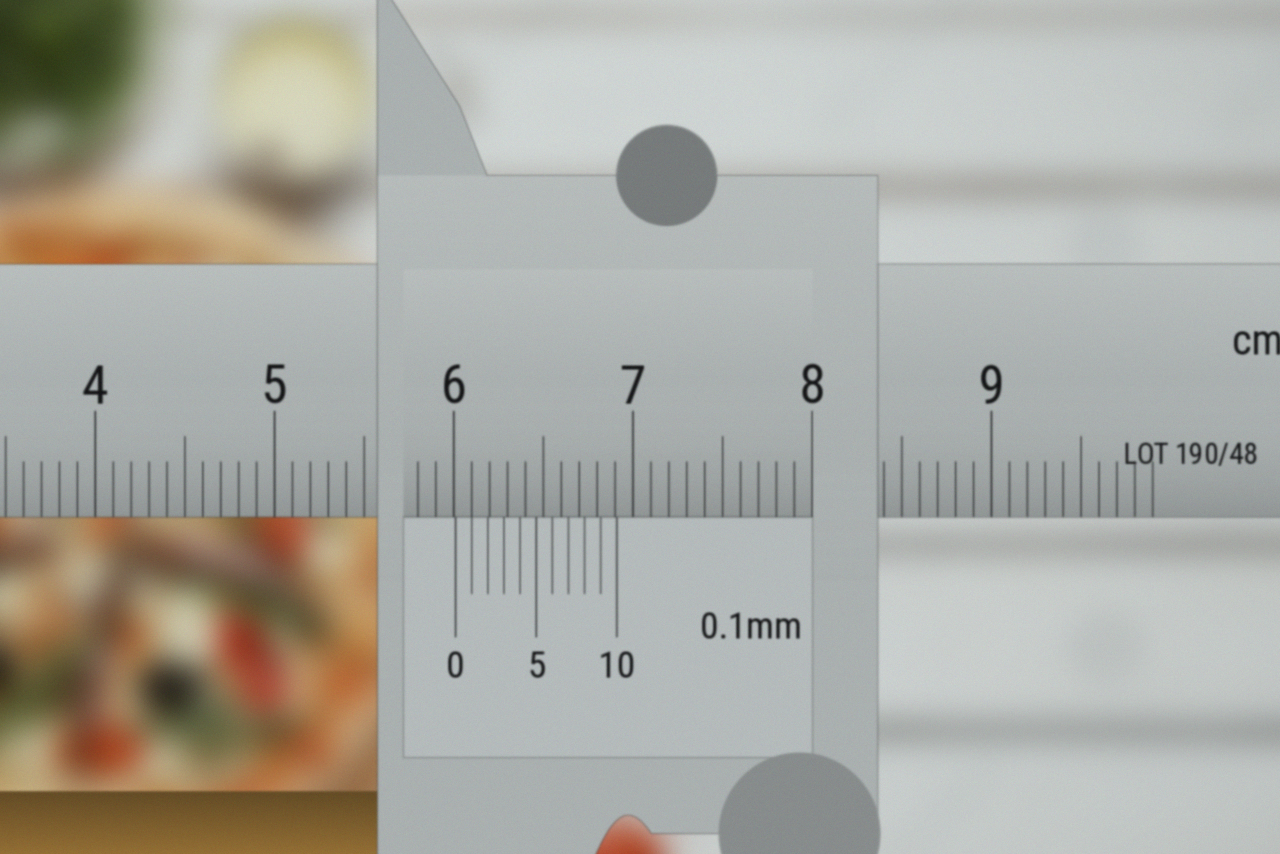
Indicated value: 60.1 mm
